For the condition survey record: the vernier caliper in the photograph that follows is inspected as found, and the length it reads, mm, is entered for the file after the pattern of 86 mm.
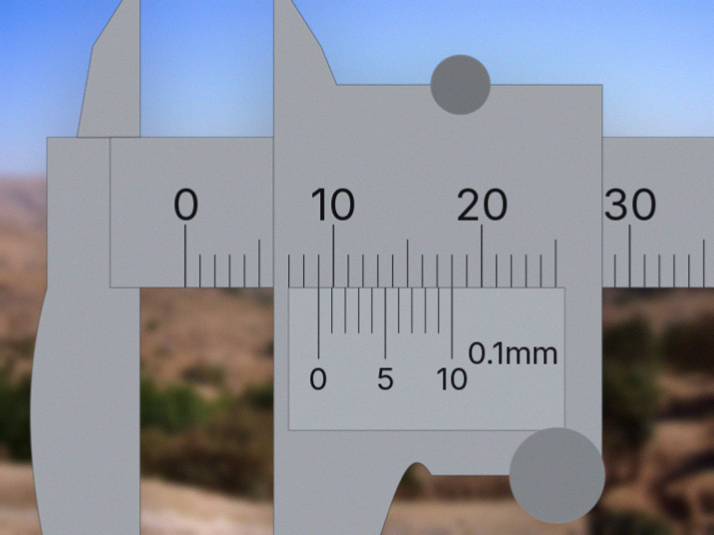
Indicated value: 9.0 mm
